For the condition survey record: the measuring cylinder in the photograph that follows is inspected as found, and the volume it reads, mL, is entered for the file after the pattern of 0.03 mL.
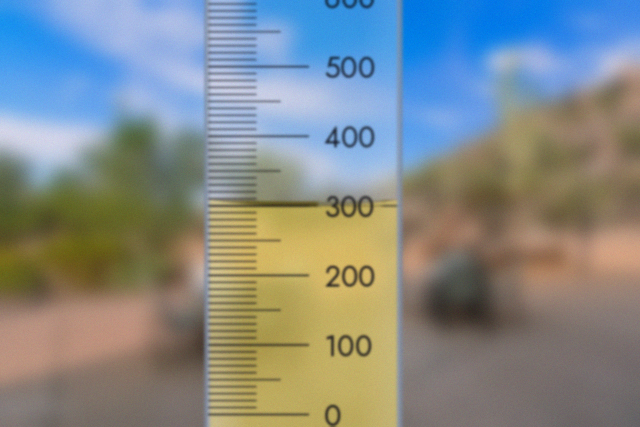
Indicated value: 300 mL
